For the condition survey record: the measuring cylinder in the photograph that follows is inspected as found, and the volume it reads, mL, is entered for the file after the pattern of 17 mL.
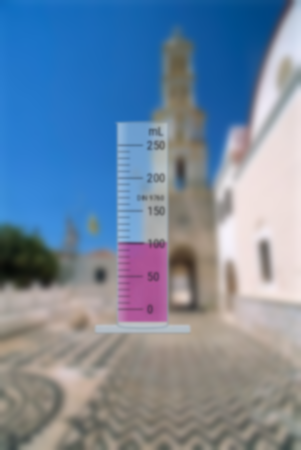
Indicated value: 100 mL
